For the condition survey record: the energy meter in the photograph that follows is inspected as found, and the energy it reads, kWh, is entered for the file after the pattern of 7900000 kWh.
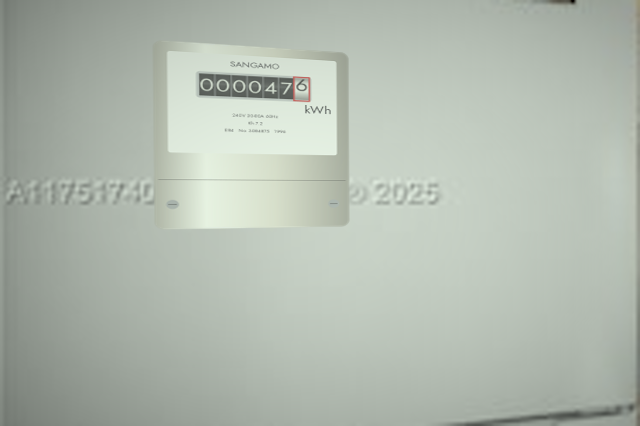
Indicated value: 47.6 kWh
